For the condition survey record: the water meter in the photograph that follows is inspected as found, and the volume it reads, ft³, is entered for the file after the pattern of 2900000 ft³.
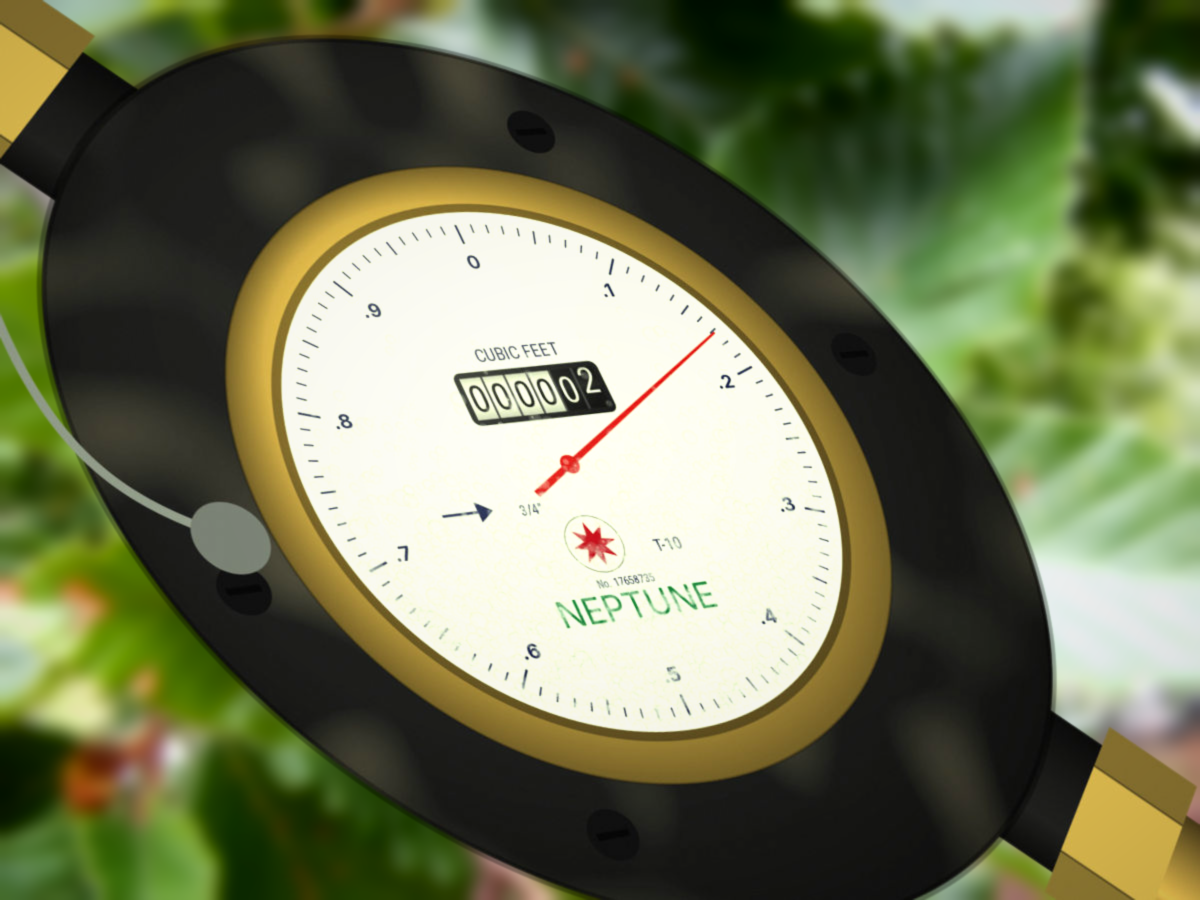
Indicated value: 2.17 ft³
